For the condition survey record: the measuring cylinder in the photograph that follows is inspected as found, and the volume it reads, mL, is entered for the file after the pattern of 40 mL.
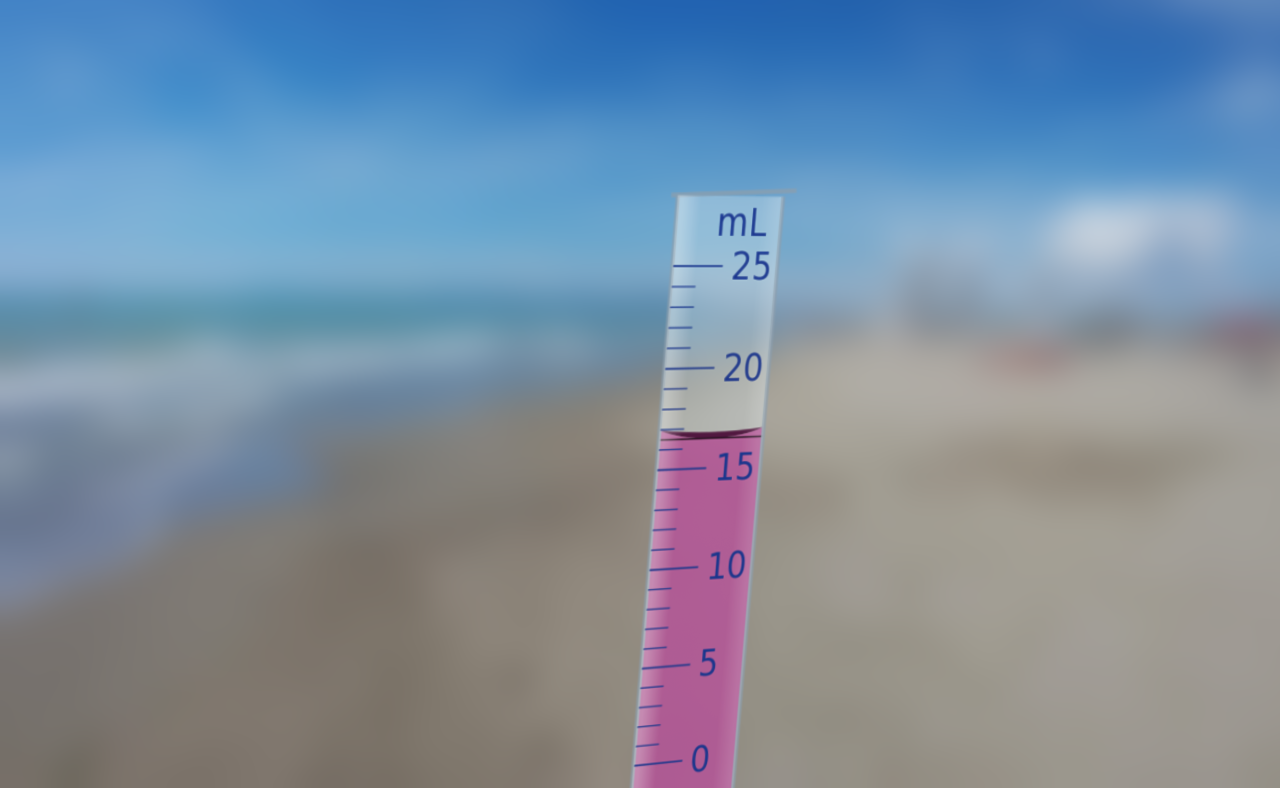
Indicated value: 16.5 mL
